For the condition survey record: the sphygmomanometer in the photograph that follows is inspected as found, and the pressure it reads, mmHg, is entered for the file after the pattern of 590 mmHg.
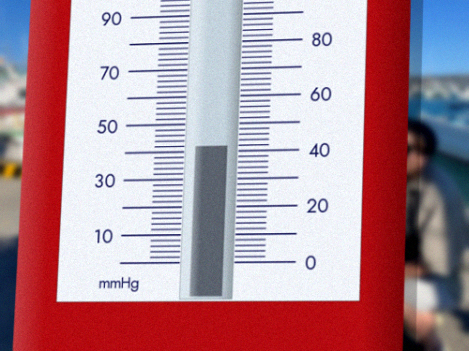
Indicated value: 42 mmHg
